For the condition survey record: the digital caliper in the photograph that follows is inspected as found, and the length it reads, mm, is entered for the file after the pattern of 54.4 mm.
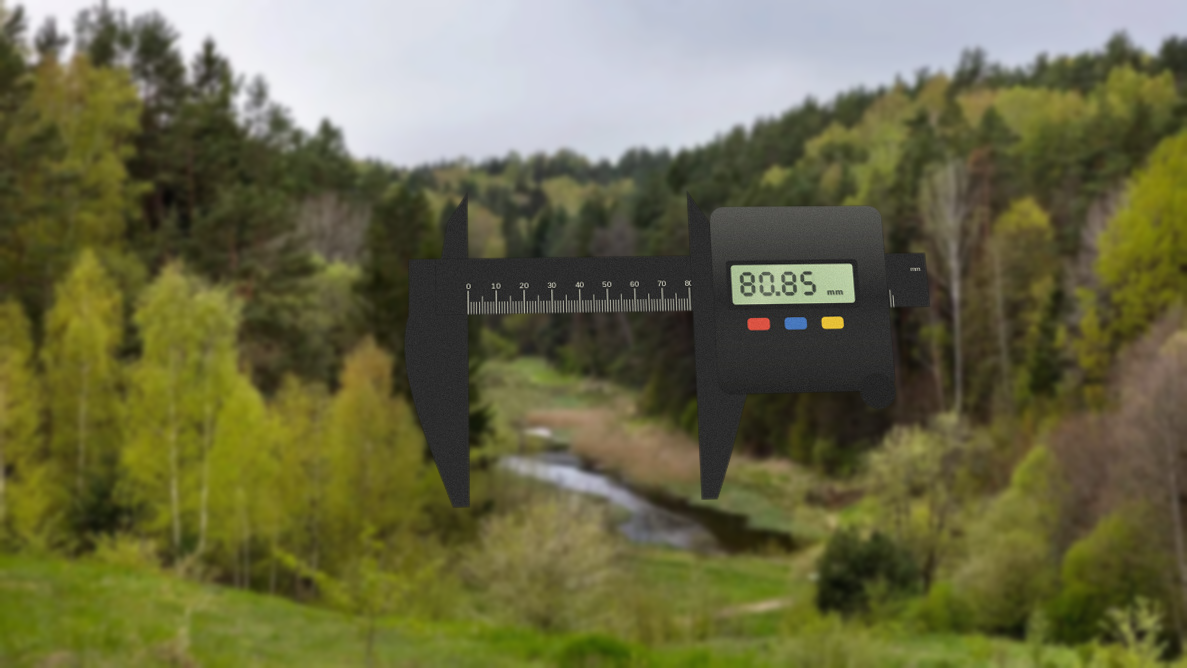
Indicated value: 80.85 mm
